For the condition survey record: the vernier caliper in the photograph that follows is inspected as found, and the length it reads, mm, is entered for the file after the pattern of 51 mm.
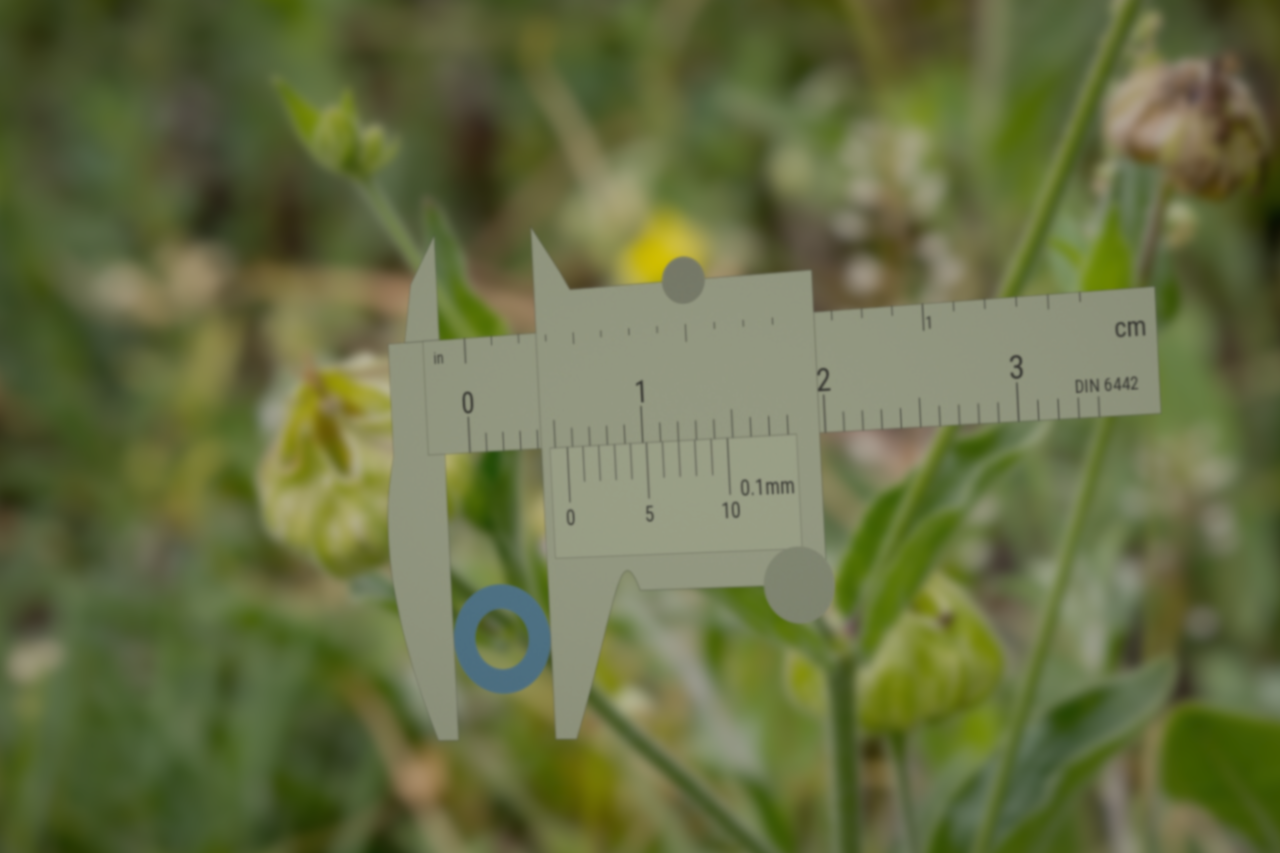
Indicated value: 5.7 mm
